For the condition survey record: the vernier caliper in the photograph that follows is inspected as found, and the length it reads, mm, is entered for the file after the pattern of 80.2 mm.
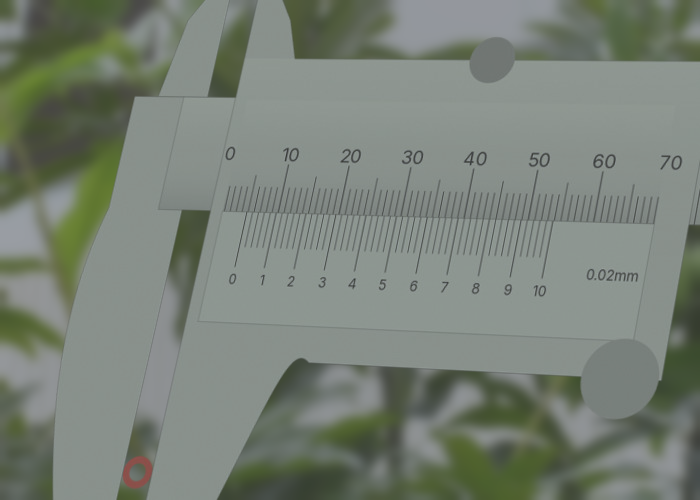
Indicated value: 4.8 mm
